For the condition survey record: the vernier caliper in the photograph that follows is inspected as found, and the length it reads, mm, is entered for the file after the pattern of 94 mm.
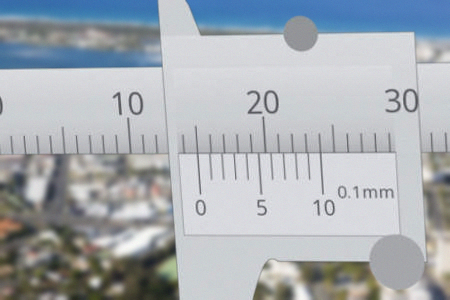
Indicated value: 15.0 mm
